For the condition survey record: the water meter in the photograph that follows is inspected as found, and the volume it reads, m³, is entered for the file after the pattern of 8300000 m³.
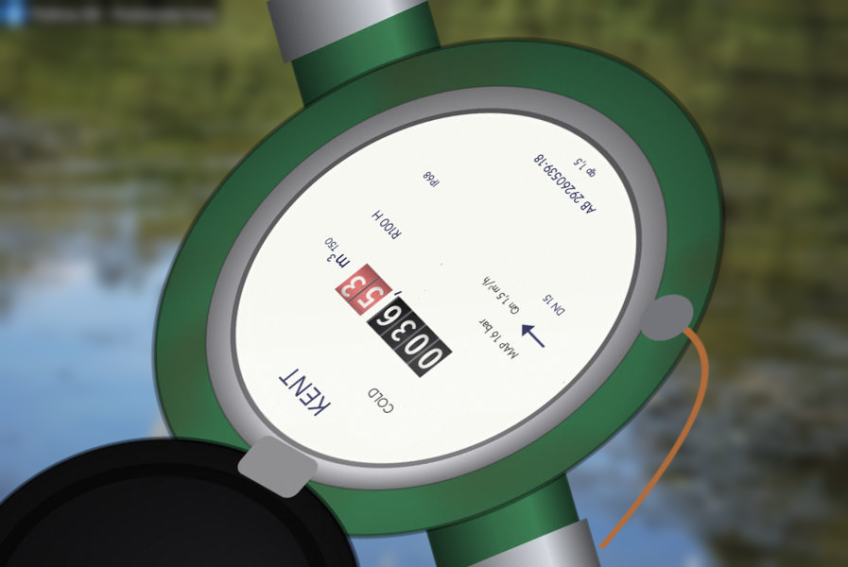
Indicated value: 36.53 m³
